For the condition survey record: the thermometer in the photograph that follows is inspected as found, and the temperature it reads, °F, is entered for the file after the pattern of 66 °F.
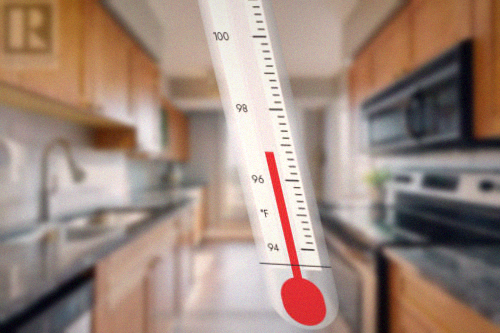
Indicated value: 96.8 °F
